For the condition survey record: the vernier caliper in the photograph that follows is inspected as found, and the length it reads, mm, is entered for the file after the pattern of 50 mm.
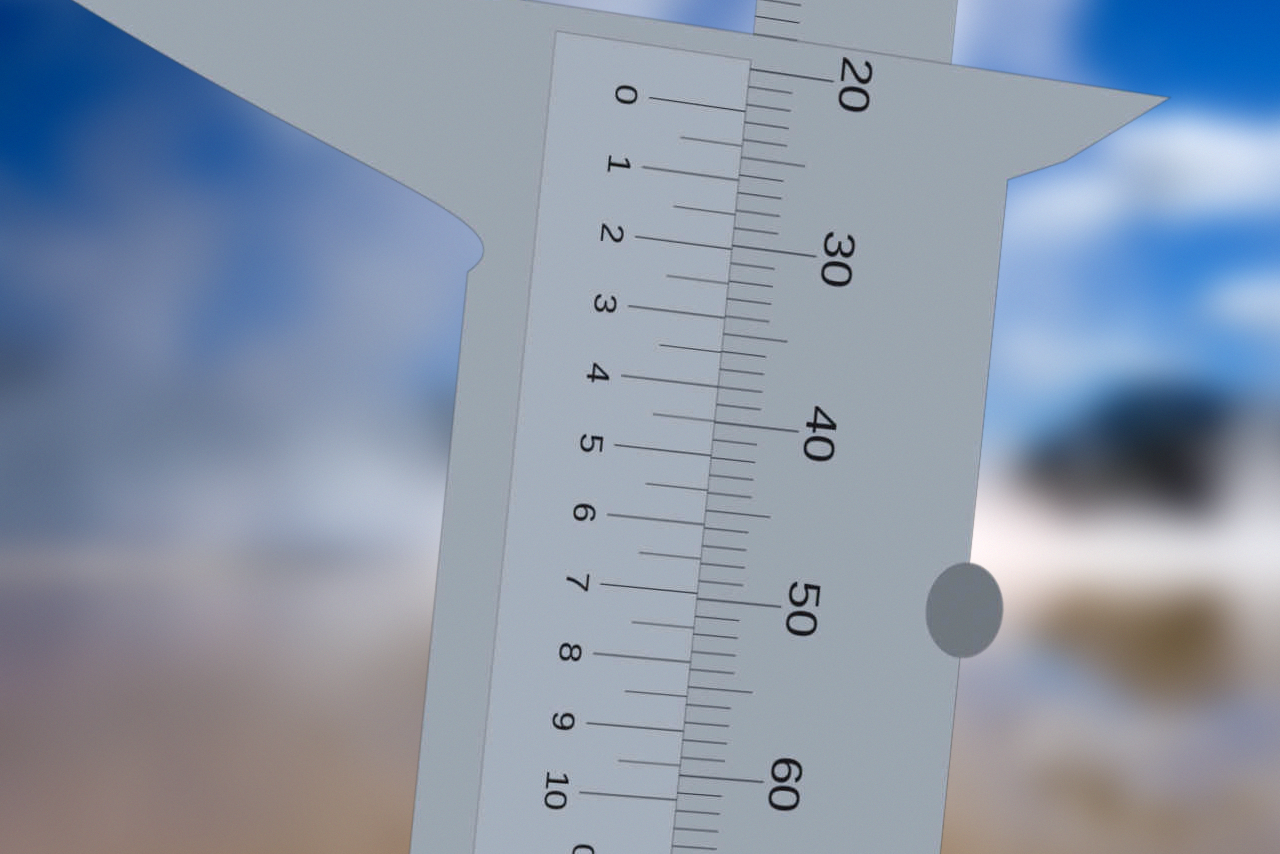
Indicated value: 22.4 mm
